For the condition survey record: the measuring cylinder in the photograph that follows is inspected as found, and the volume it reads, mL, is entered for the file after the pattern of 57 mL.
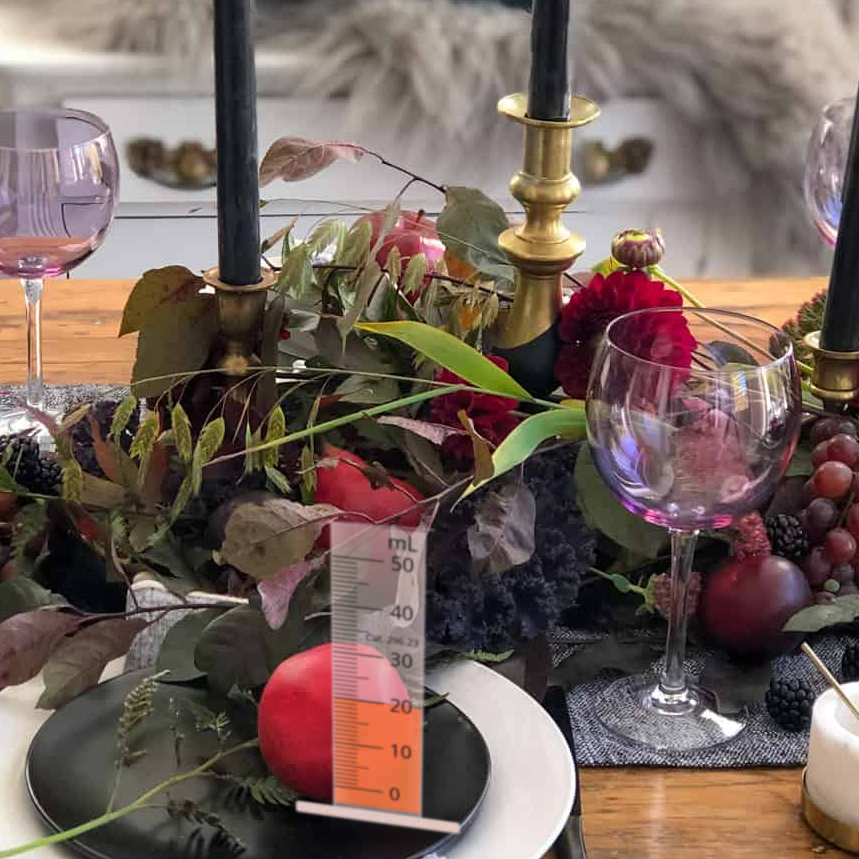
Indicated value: 20 mL
